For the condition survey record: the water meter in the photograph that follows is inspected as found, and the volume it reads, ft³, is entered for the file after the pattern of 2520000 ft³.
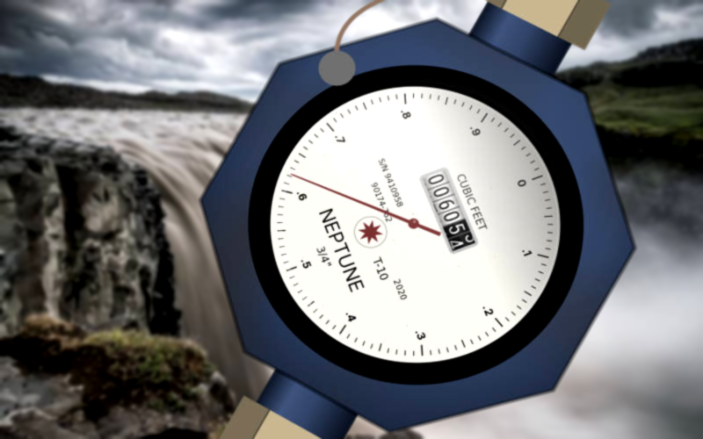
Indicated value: 6053.62 ft³
